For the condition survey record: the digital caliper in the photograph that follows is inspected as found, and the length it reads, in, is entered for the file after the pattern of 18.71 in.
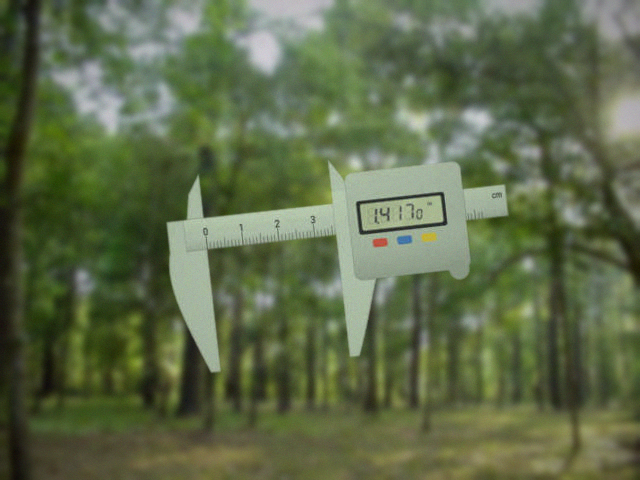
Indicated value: 1.4170 in
